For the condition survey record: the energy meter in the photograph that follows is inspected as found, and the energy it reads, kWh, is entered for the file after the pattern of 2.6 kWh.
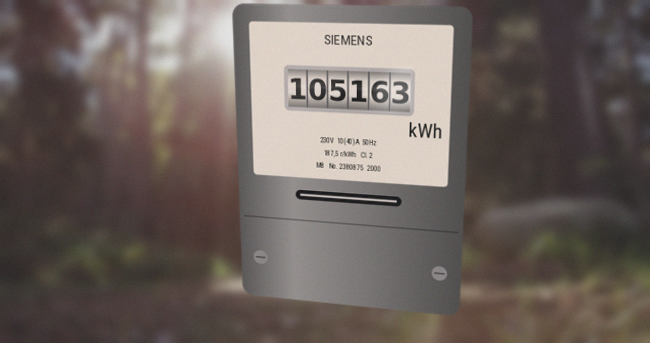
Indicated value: 105163 kWh
